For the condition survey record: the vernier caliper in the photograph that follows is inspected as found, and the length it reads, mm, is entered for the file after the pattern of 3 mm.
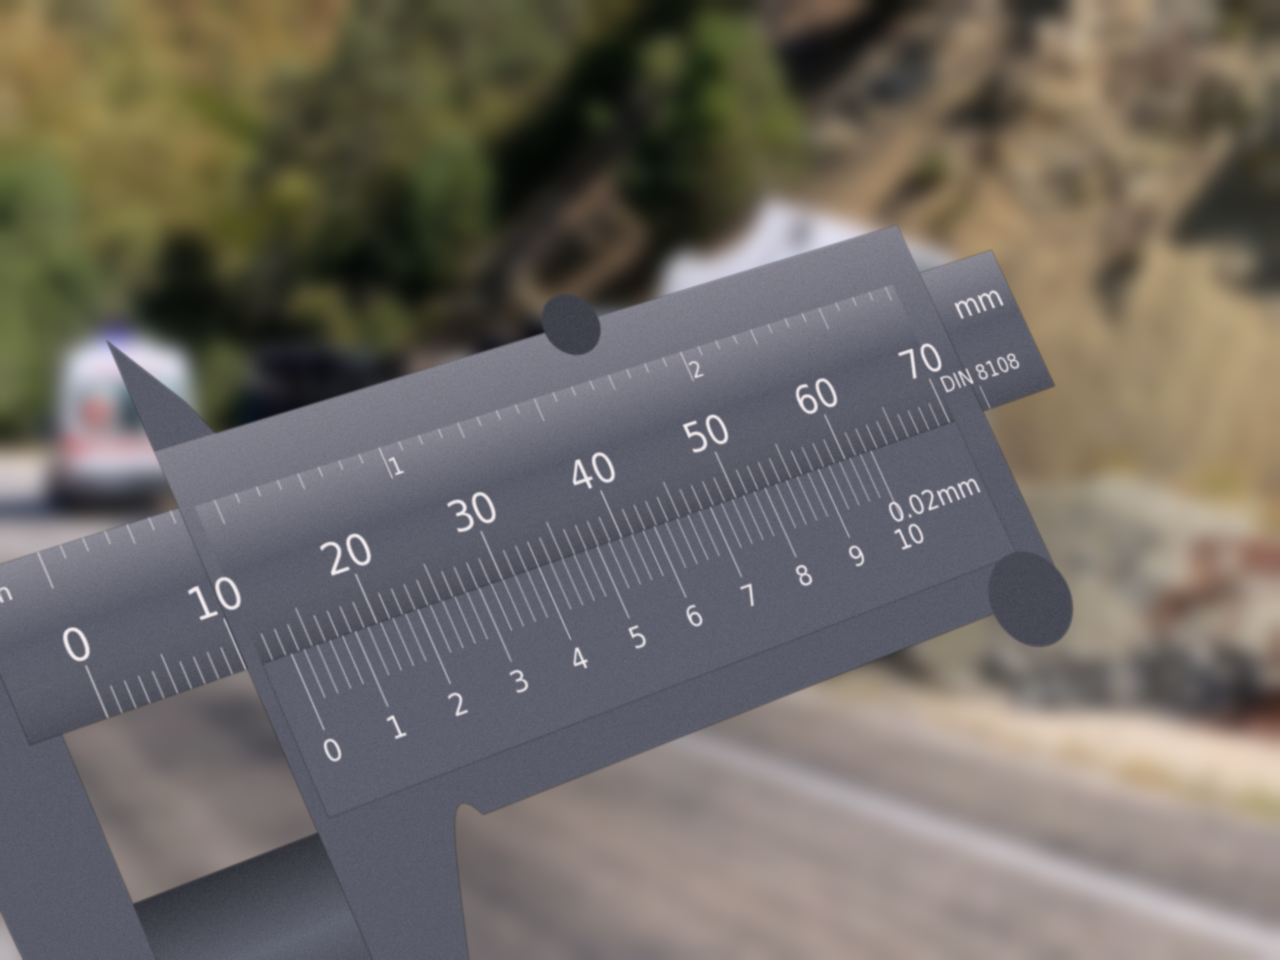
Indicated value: 13.4 mm
